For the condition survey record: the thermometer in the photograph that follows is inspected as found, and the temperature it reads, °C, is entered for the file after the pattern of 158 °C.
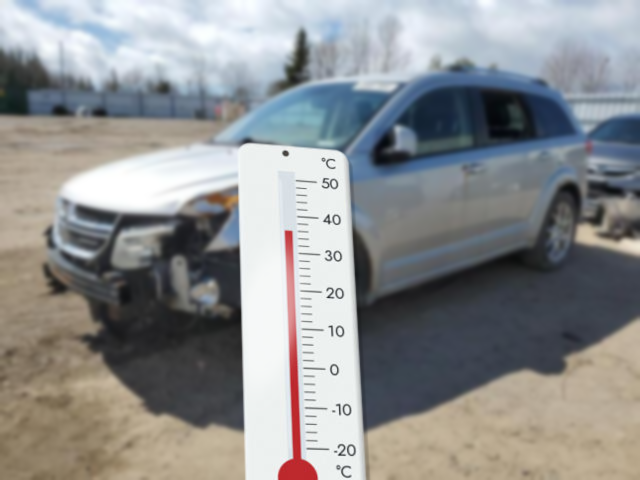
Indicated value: 36 °C
